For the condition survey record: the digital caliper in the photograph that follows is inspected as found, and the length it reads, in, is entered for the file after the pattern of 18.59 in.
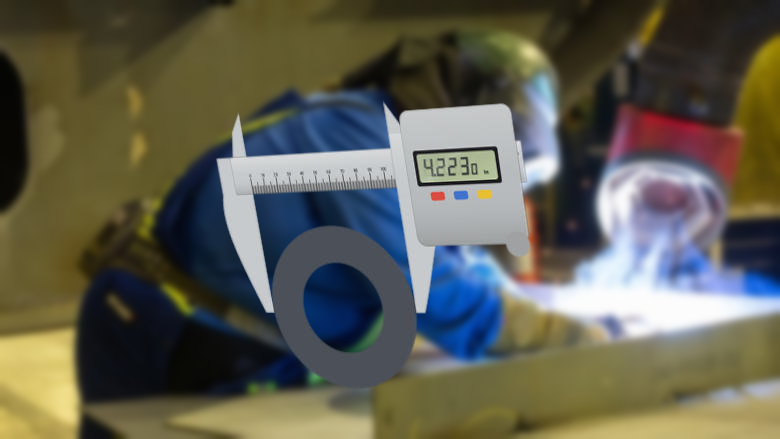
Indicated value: 4.2230 in
